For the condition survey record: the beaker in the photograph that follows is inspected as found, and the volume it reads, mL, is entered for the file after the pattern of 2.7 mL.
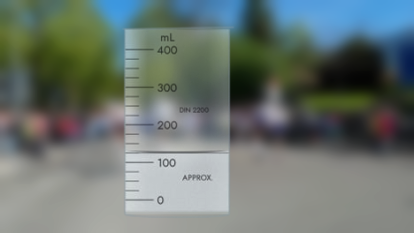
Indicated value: 125 mL
